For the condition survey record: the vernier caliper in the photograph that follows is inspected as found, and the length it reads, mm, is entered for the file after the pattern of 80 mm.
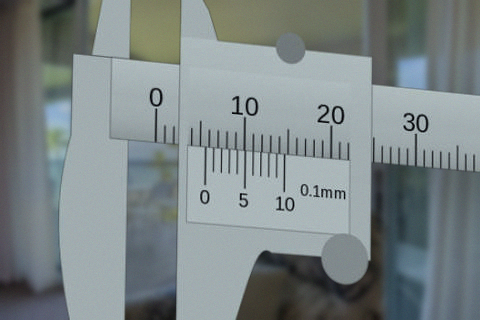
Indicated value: 5.6 mm
